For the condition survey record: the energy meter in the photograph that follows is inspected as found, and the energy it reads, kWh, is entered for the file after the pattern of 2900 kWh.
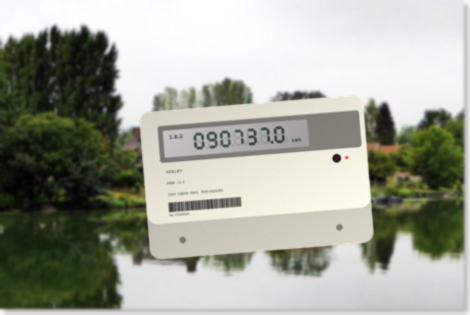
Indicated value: 90737.0 kWh
